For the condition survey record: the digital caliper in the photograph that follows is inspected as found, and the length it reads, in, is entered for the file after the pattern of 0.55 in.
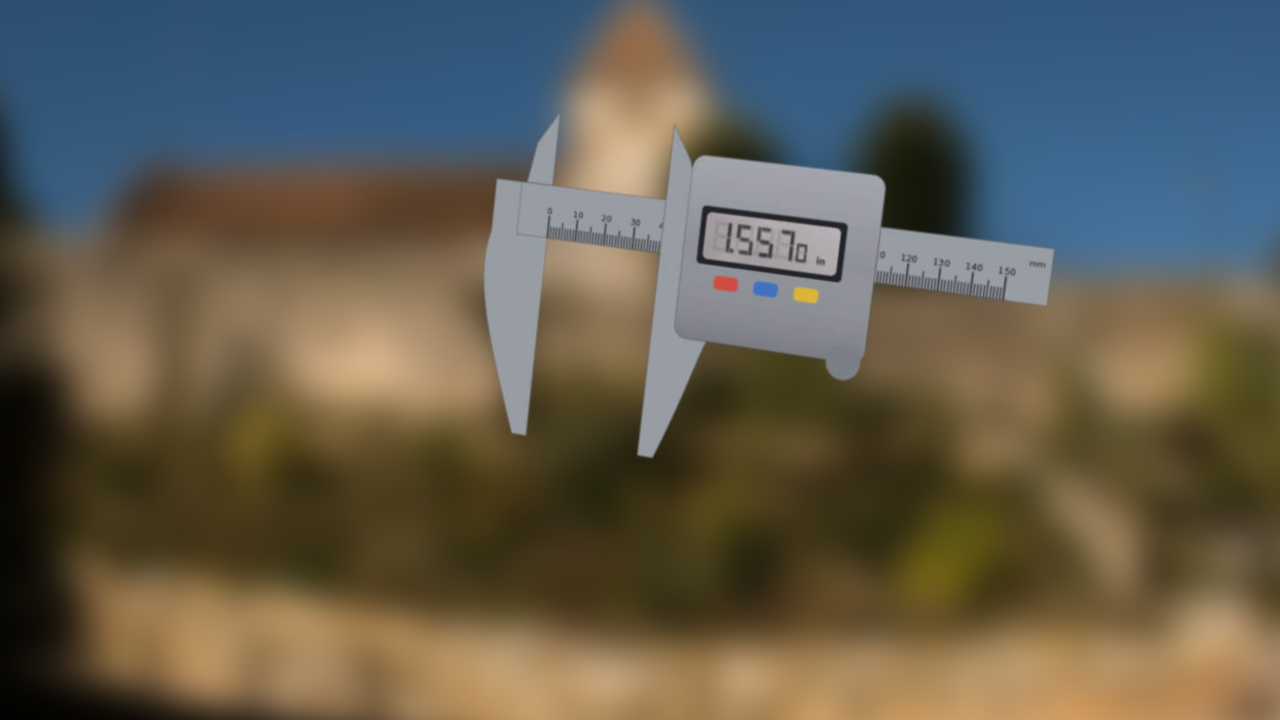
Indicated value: 1.5570 in
